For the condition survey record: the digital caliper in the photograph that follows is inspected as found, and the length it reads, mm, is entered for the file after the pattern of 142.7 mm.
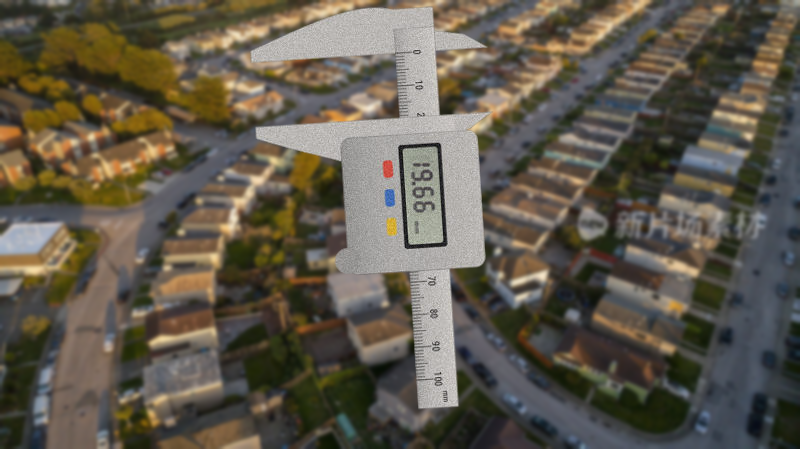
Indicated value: 19.66 mm
